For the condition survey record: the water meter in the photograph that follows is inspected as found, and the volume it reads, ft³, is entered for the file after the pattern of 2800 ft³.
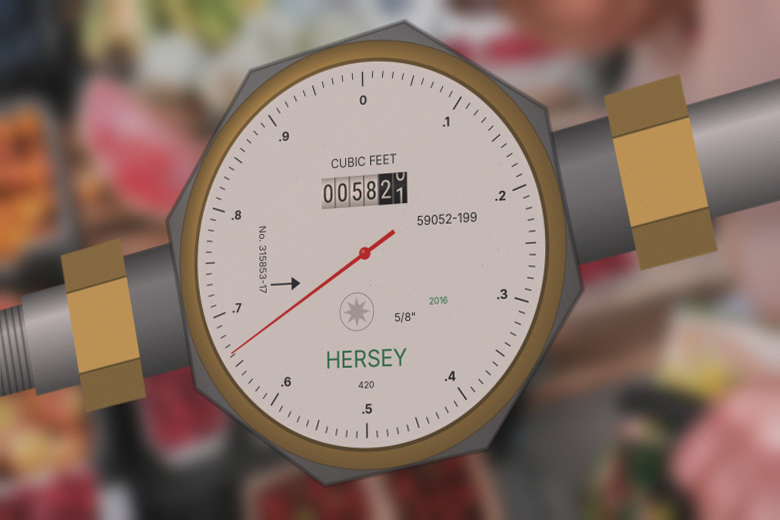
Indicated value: 5820.66 ft³
